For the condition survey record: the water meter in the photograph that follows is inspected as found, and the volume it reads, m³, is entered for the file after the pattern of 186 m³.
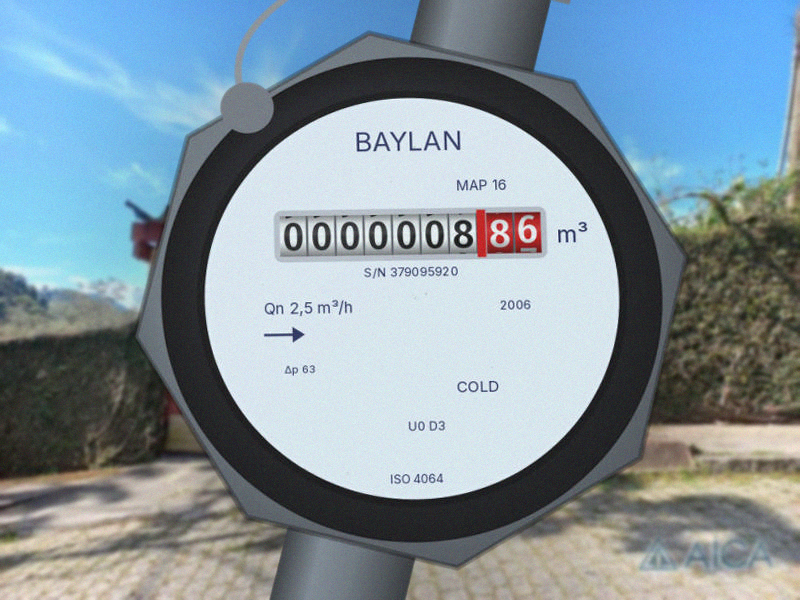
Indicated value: 8.86 m³
